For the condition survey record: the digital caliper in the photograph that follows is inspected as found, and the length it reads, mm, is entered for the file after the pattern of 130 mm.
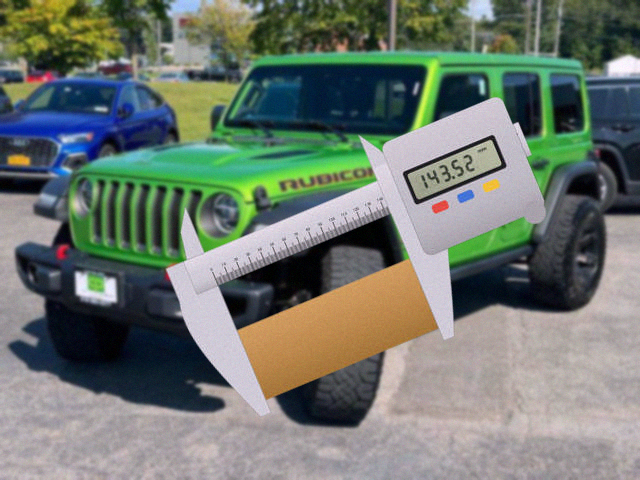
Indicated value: 143.52 mm
